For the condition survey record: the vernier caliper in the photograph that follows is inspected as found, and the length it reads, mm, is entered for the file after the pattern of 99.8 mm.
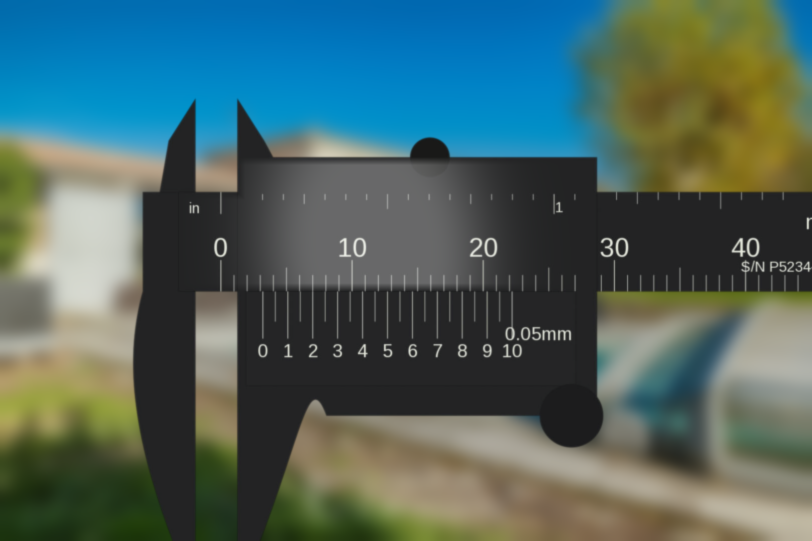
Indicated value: 3.2 mm
